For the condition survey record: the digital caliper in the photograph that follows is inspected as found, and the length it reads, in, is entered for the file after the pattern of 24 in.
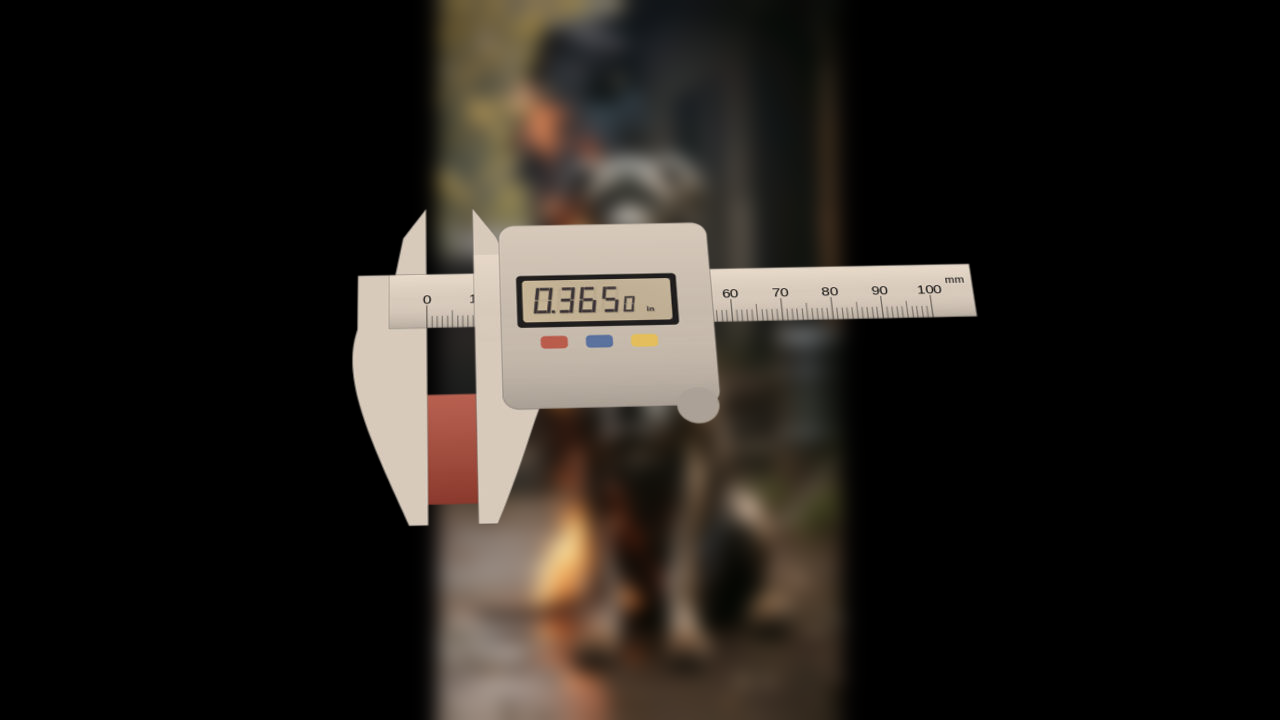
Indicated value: 0.3650 in
